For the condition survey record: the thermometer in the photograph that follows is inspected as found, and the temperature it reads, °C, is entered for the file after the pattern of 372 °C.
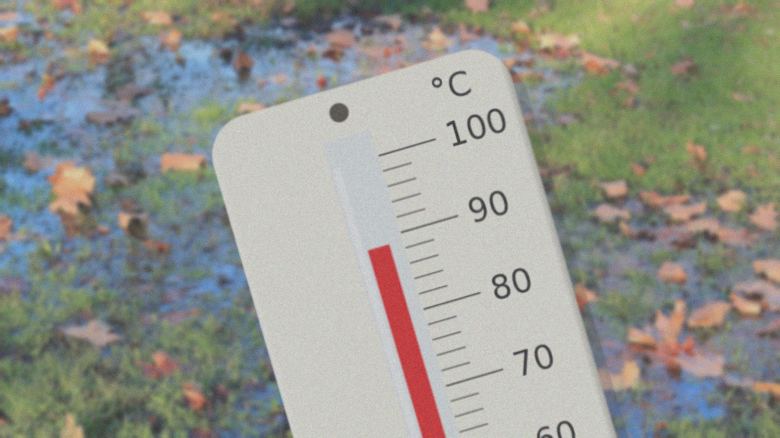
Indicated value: 89 °C
